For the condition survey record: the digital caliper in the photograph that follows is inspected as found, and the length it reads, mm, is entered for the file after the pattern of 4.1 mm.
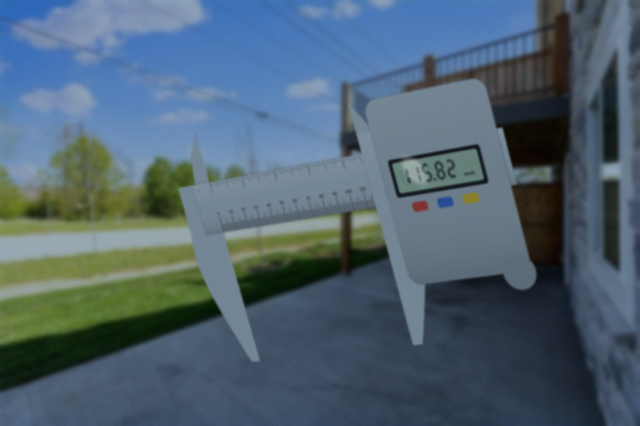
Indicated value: 115.82 mm
